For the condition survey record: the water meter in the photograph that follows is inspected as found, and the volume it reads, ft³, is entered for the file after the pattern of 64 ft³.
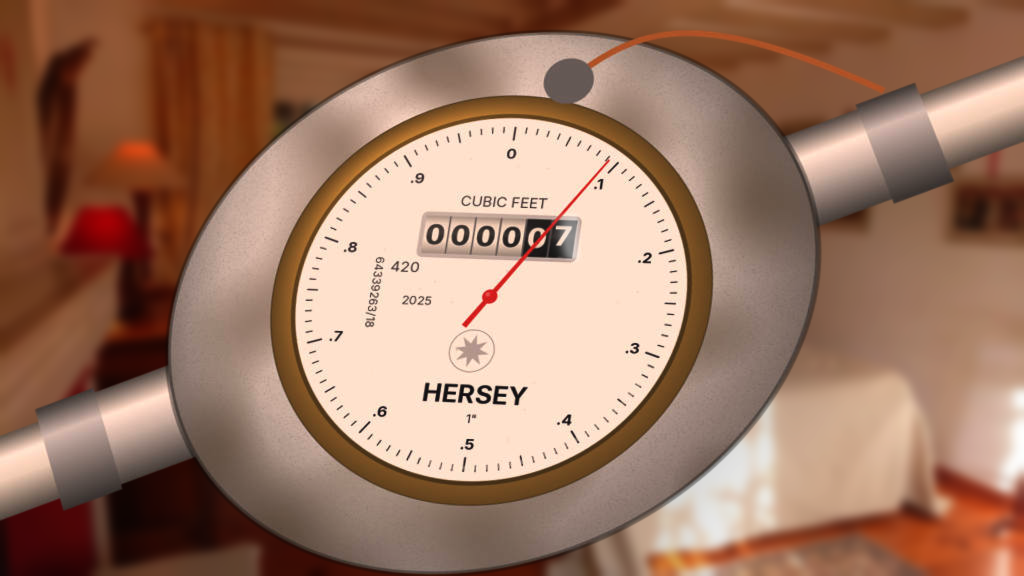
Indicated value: 7.09 ft³
